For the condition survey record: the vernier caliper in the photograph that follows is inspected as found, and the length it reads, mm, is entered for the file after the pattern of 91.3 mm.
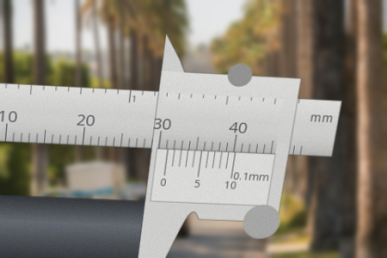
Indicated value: 31.2 mm
